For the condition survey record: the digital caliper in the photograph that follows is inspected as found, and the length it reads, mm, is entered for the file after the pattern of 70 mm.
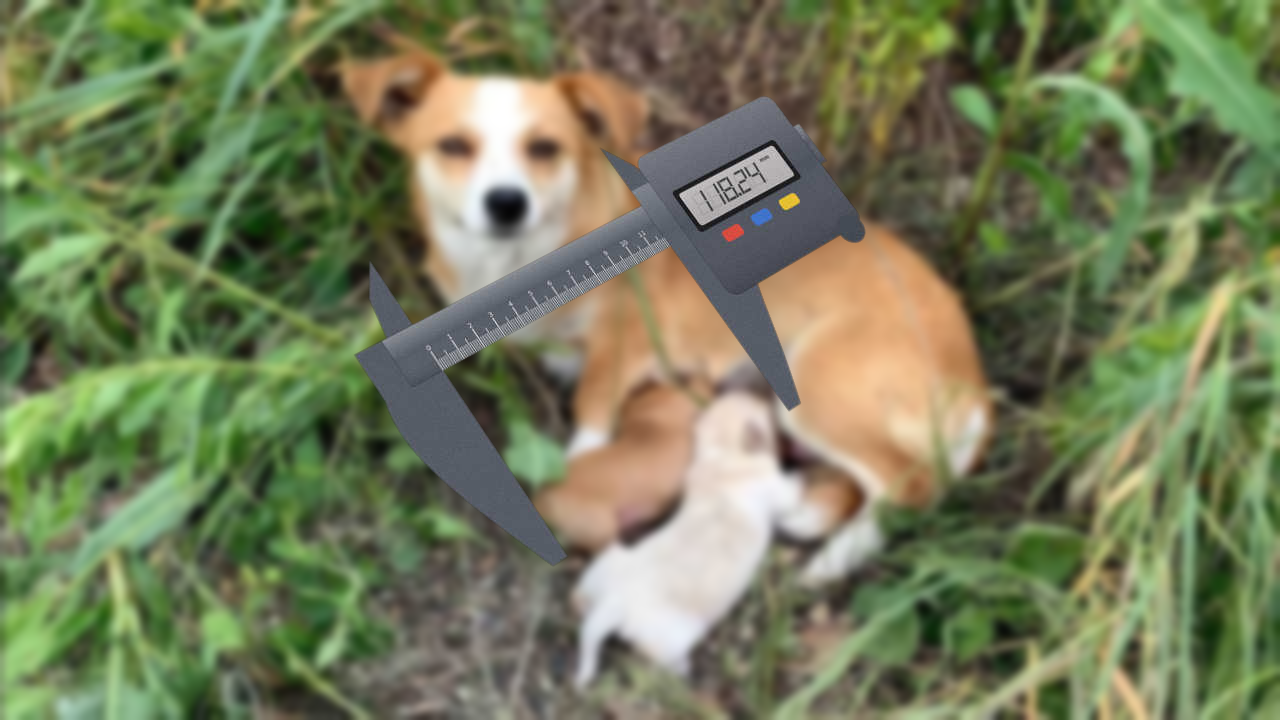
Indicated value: 118.24 mm
